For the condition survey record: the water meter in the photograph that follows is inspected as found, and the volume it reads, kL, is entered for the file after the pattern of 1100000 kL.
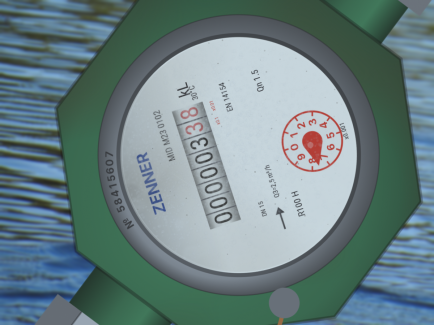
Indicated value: 3.387 kL
